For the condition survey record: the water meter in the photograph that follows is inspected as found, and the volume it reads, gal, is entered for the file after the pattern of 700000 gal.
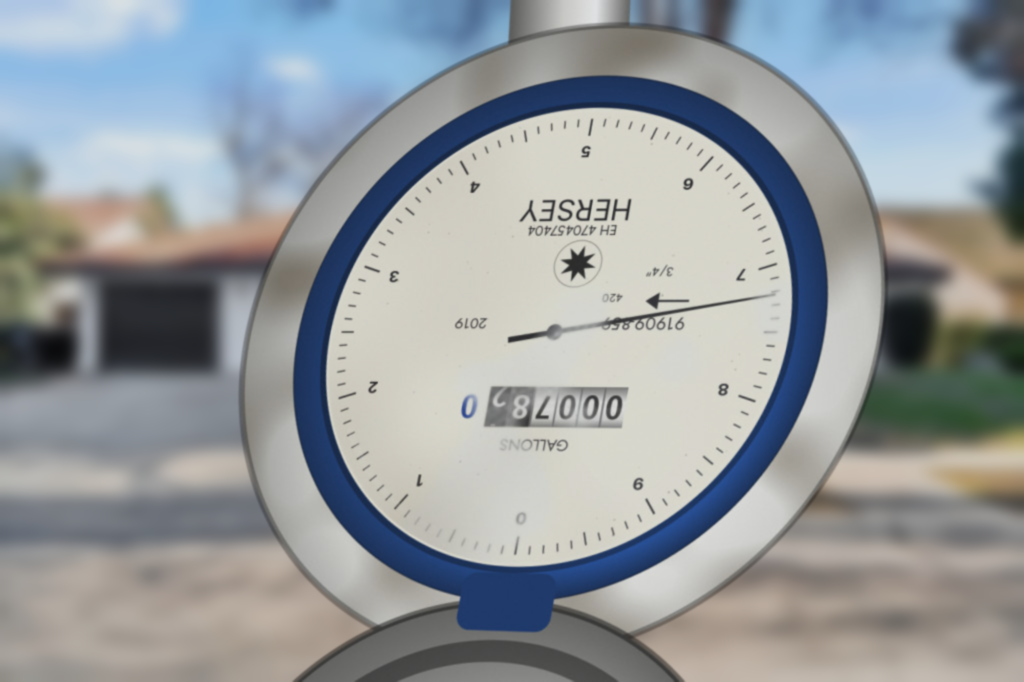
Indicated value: 7817.2 gal
